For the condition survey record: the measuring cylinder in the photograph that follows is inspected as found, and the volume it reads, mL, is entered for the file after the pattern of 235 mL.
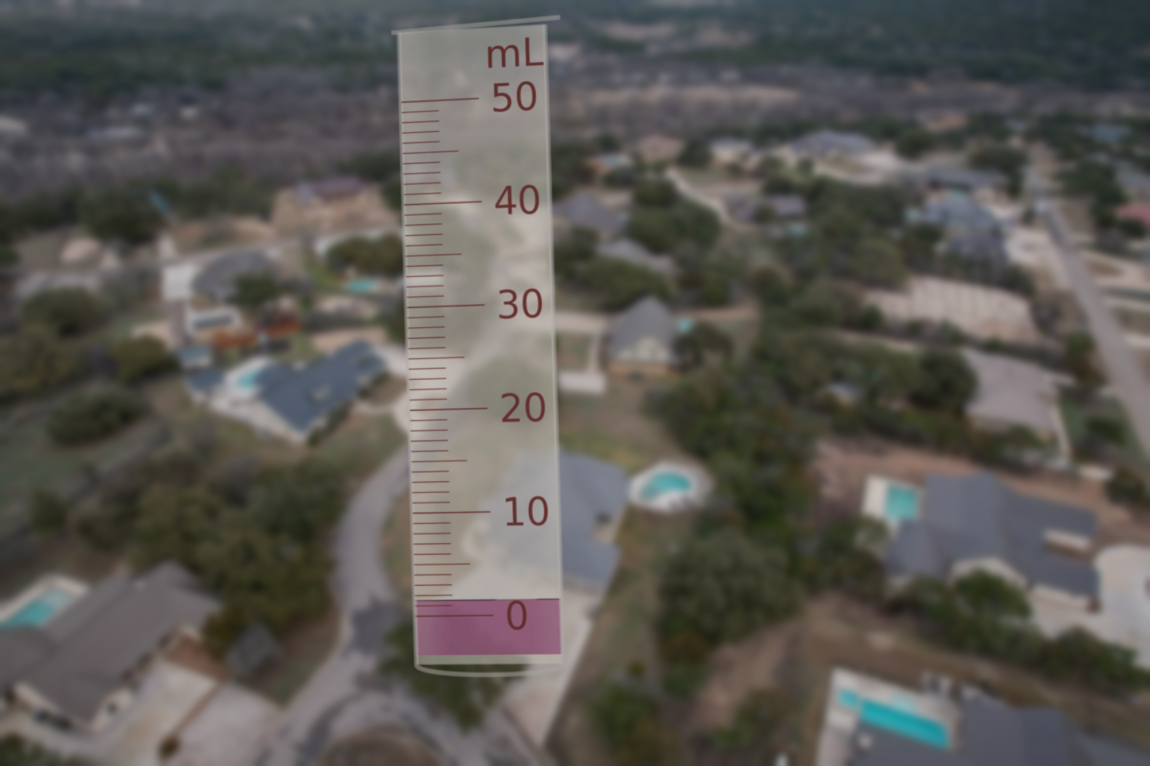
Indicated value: 1.5 mL
